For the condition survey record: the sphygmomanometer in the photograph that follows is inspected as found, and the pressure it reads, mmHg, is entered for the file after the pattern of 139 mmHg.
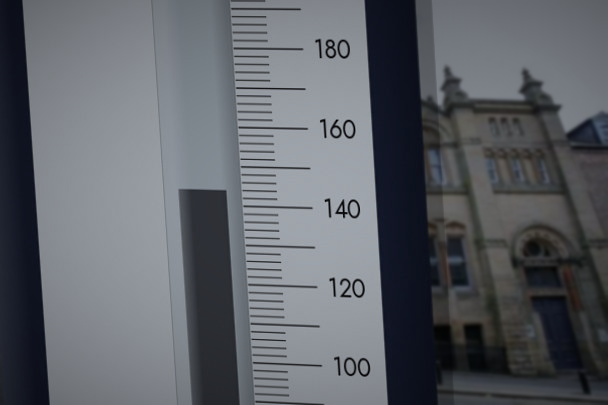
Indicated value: 144 mmHg
